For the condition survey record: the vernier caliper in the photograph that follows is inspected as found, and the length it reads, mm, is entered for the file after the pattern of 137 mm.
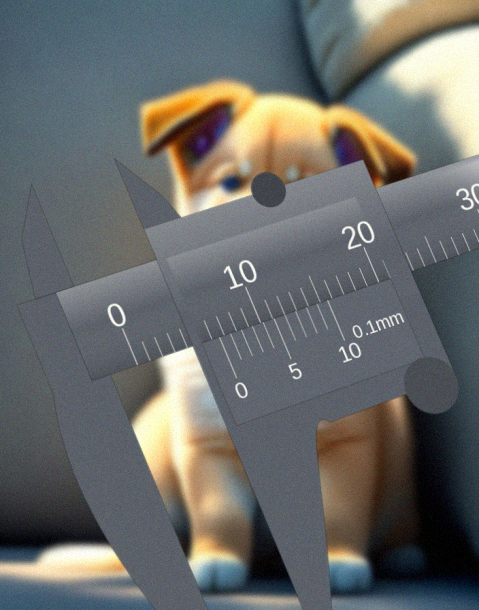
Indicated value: 6.6 mm
